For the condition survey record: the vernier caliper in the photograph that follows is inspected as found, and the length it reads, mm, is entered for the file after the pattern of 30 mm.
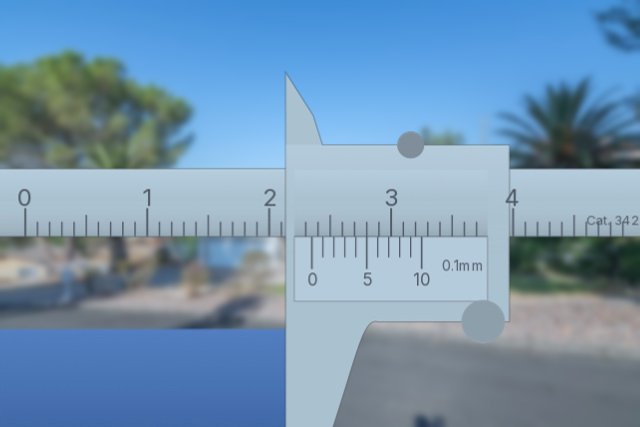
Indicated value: 23.5 mm
